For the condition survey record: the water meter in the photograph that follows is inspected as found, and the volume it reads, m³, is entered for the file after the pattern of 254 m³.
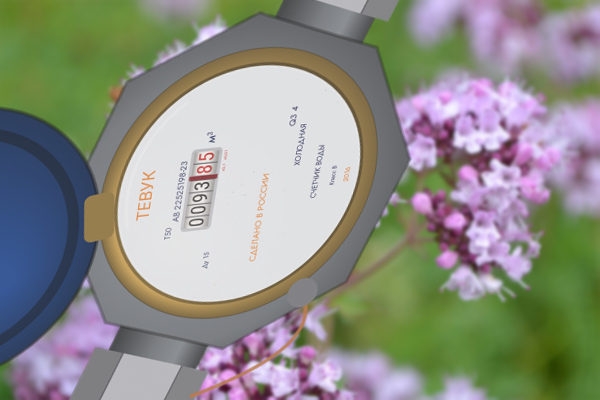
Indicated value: 93.85 m³
